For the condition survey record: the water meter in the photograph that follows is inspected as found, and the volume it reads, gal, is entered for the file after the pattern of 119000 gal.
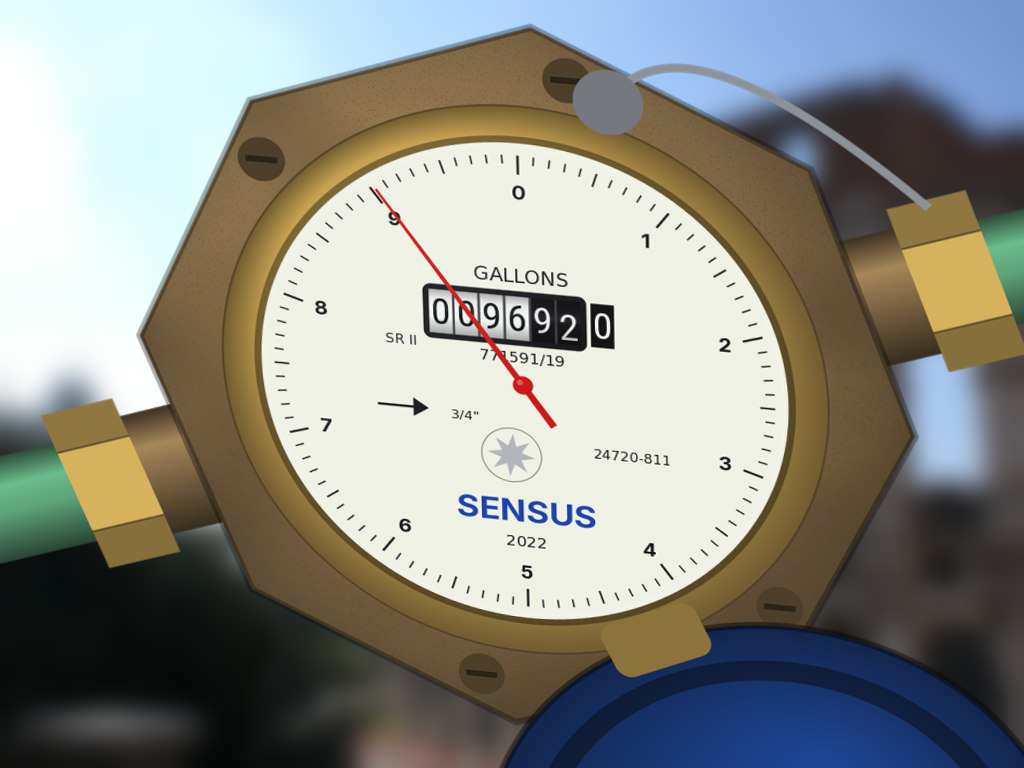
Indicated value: 96919.0 gal
